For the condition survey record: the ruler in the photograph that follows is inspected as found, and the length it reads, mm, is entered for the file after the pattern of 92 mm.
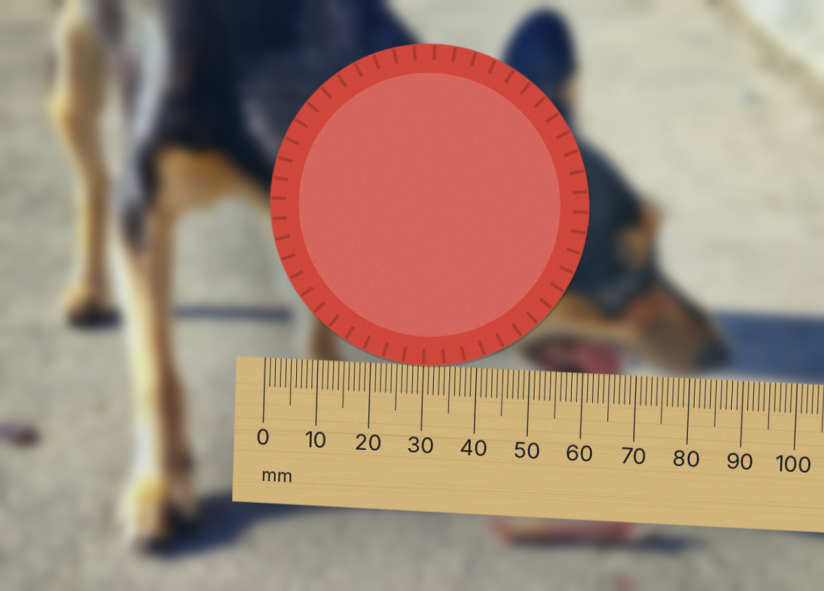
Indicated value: 60 mm
